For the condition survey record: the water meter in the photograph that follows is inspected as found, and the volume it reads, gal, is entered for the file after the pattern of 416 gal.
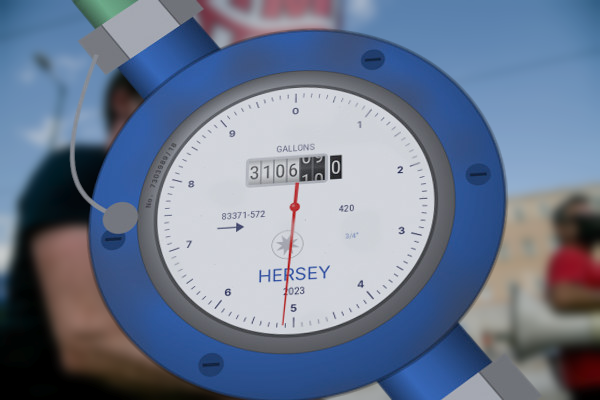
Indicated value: 3106095.1 gal
